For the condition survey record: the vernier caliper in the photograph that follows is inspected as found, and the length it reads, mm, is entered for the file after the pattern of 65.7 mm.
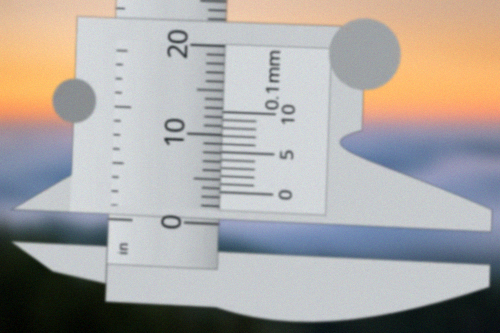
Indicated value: 3.6 mm
